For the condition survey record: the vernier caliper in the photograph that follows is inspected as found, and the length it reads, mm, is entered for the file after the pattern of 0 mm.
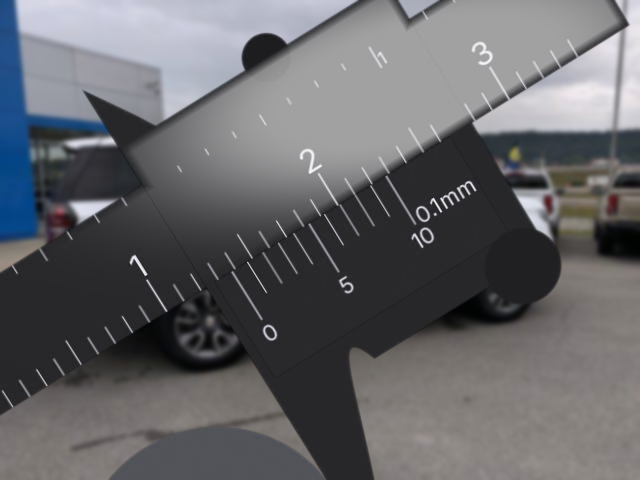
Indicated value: 13.8 mm
